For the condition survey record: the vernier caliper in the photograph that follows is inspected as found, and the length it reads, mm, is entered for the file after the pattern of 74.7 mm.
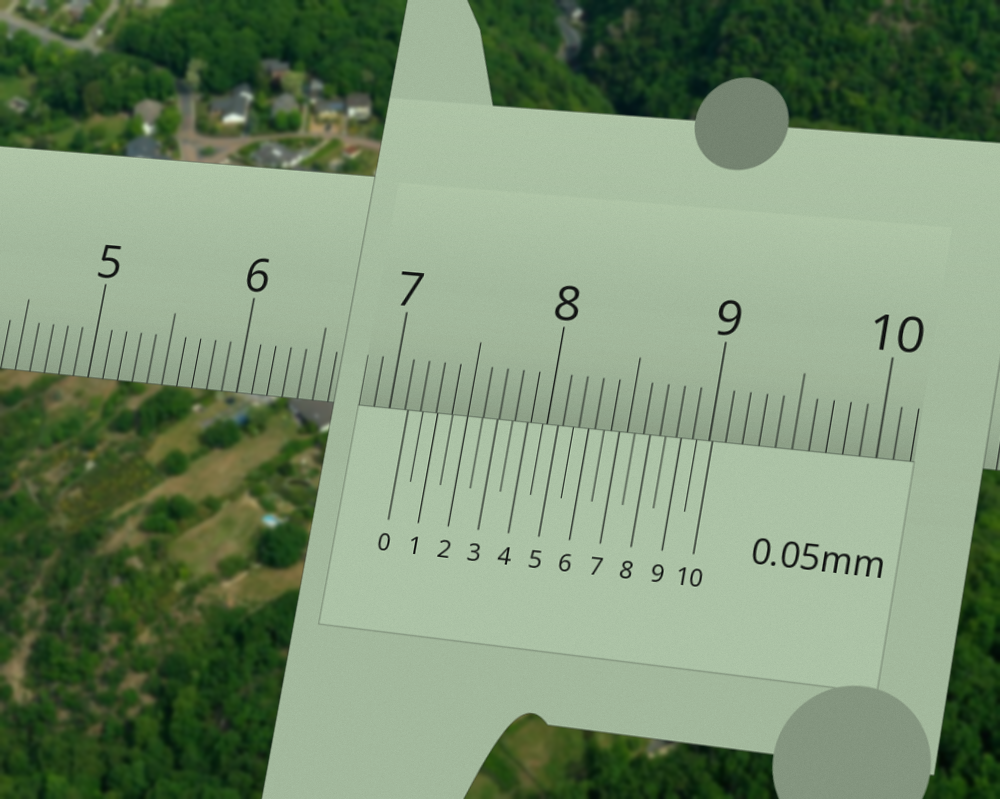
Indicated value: 71.2 mm
